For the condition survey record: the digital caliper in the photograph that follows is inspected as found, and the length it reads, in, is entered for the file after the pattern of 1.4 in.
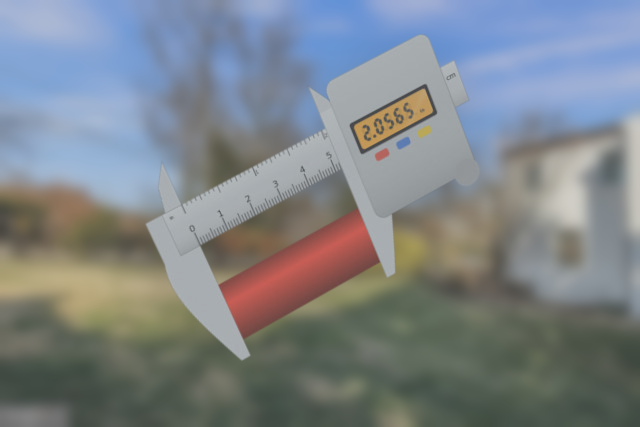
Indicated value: 2.0565 in
